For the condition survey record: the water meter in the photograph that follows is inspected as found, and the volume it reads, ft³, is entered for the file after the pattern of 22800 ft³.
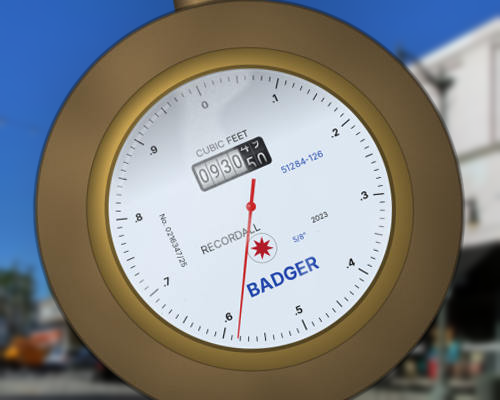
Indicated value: 93049.58 ft³
